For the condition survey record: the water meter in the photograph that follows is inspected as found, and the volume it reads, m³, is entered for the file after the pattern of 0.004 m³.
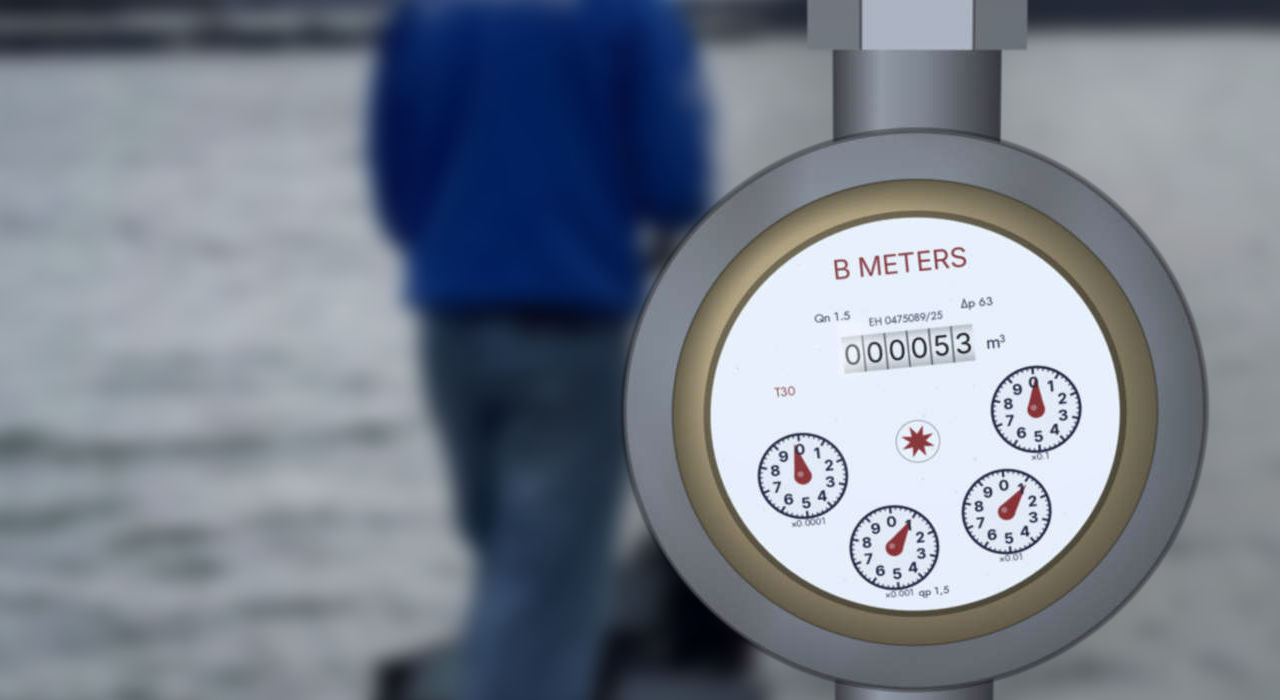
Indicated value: 53.0109 m³
